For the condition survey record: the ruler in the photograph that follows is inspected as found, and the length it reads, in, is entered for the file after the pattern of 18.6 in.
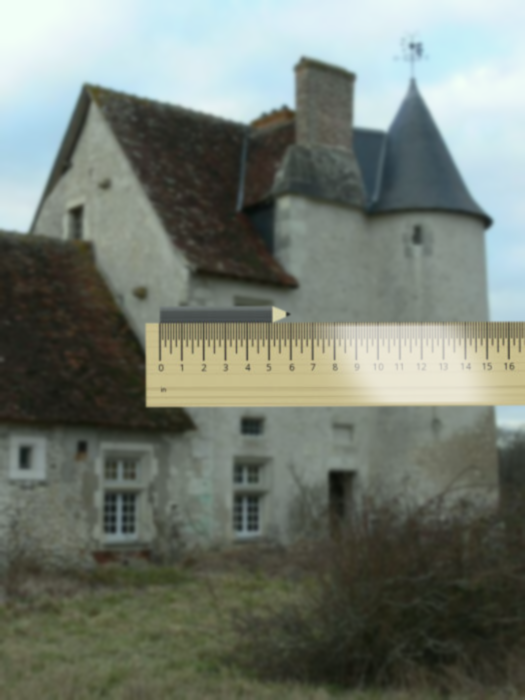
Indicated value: 6 in
